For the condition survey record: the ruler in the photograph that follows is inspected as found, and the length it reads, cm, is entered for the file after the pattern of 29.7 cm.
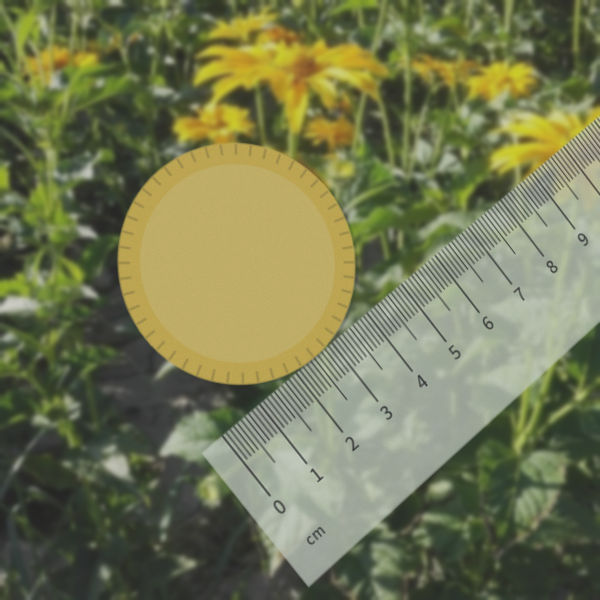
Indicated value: 5 cm
